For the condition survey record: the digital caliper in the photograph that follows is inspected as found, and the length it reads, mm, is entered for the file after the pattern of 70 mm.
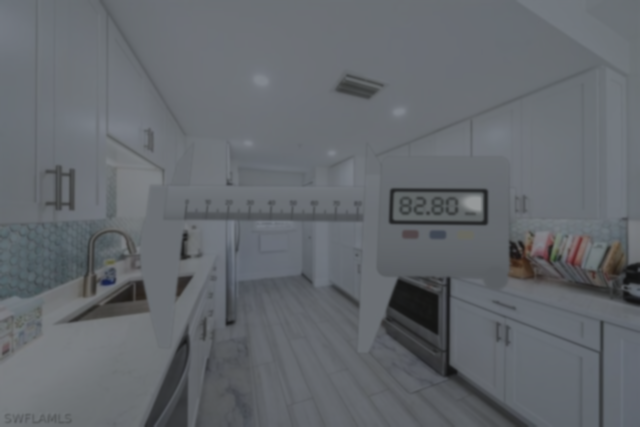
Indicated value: 82.80 mm
